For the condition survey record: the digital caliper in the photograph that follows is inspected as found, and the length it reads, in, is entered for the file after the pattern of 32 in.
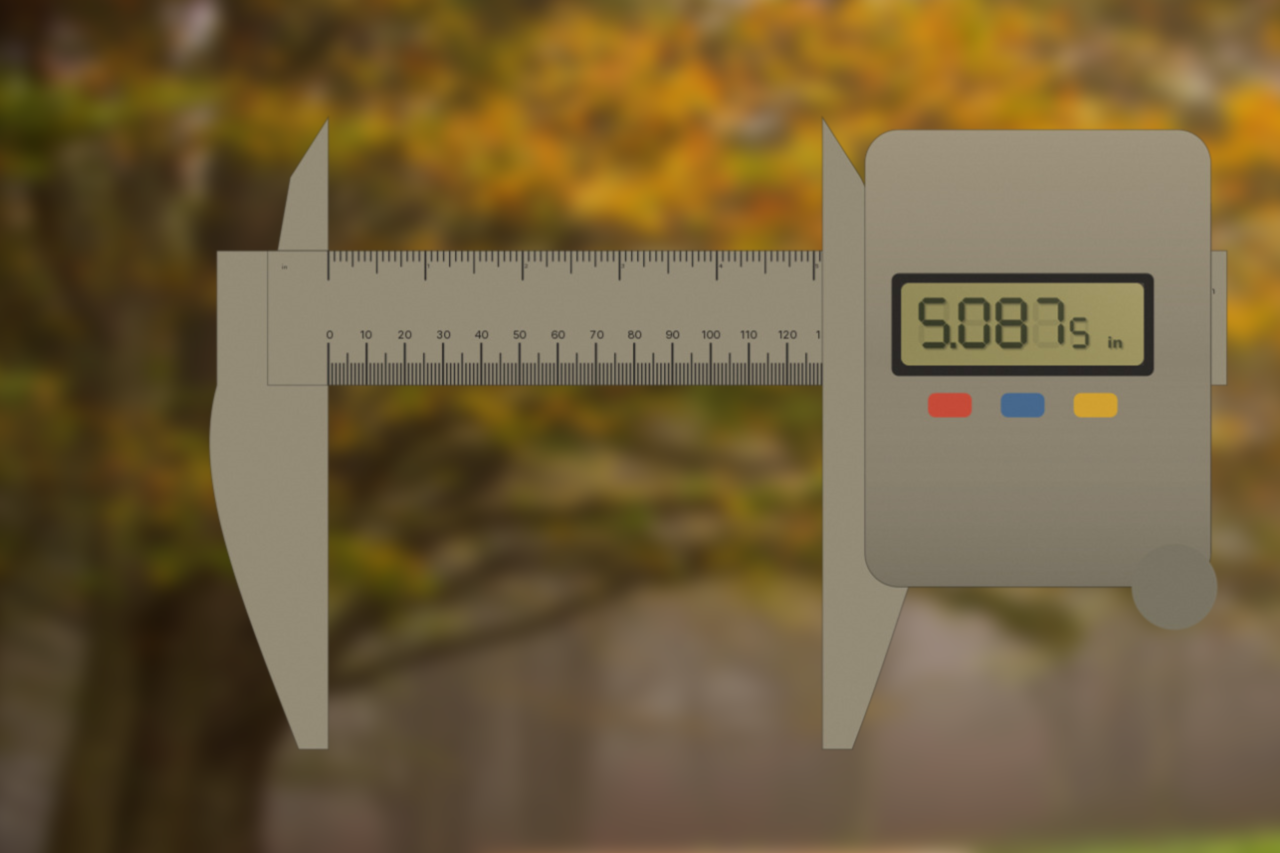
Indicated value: 5.0875 in
